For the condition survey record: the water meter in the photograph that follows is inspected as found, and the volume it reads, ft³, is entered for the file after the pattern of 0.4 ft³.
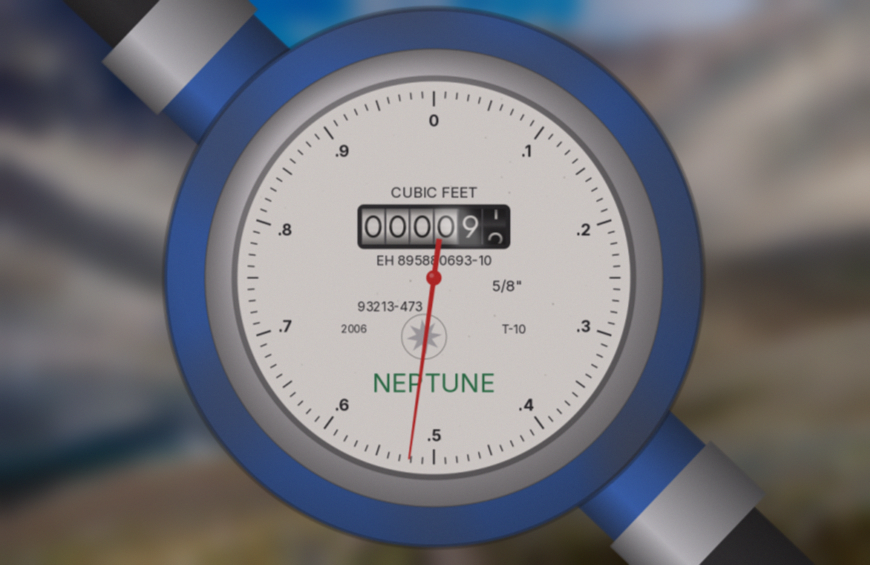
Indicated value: 91.52 ft³
